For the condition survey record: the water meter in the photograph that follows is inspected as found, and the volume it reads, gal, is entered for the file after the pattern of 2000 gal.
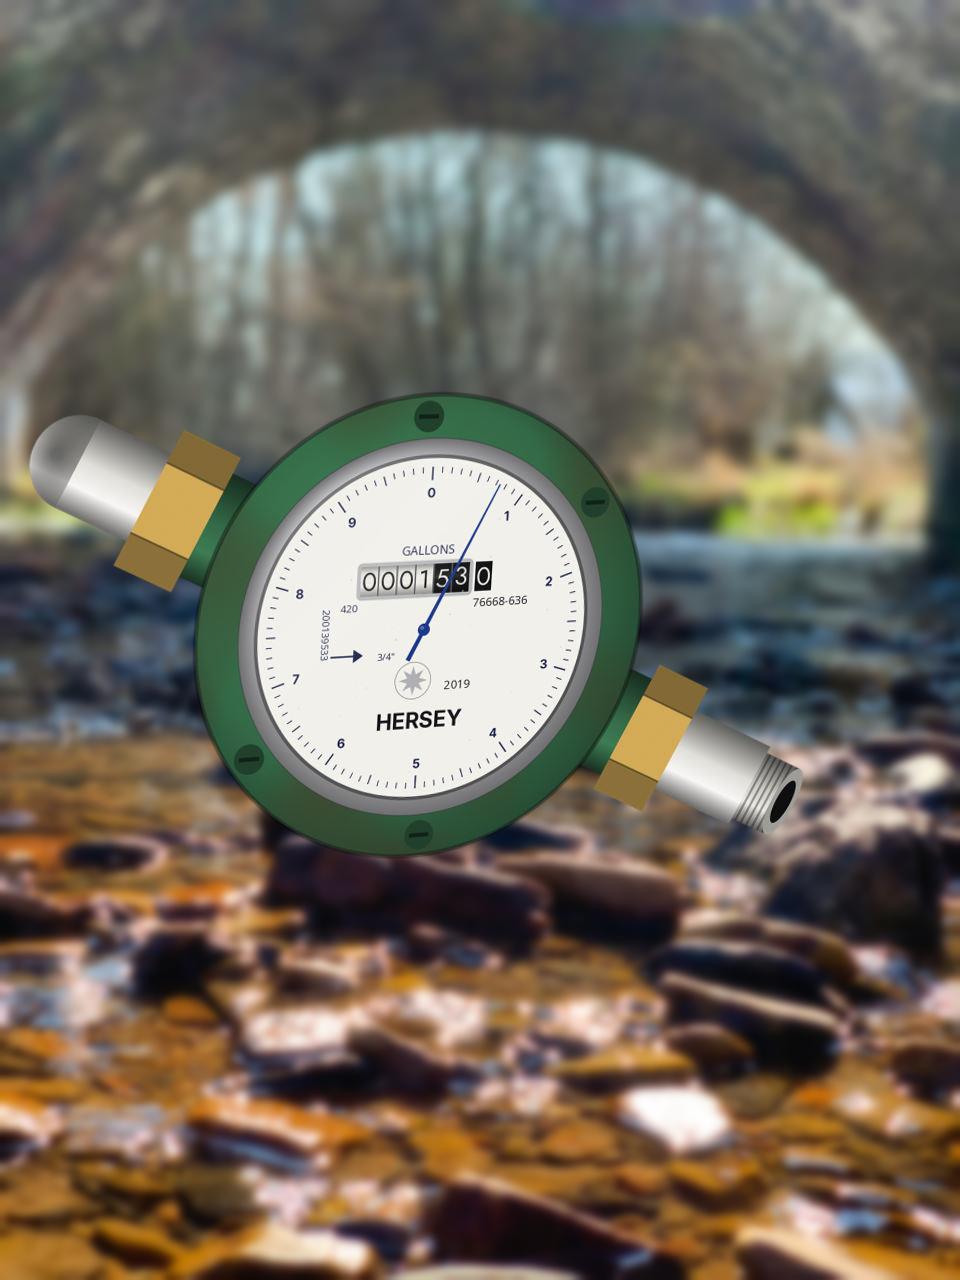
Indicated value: 1530.7 gal
